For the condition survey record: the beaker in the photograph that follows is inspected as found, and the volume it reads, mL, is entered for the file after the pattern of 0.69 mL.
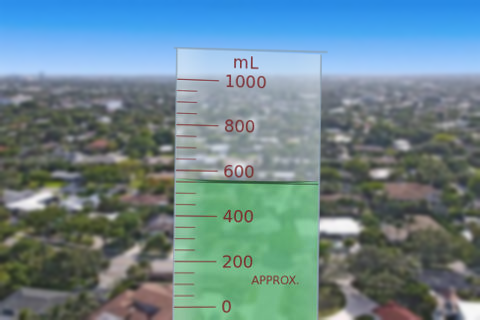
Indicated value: 550 mL
